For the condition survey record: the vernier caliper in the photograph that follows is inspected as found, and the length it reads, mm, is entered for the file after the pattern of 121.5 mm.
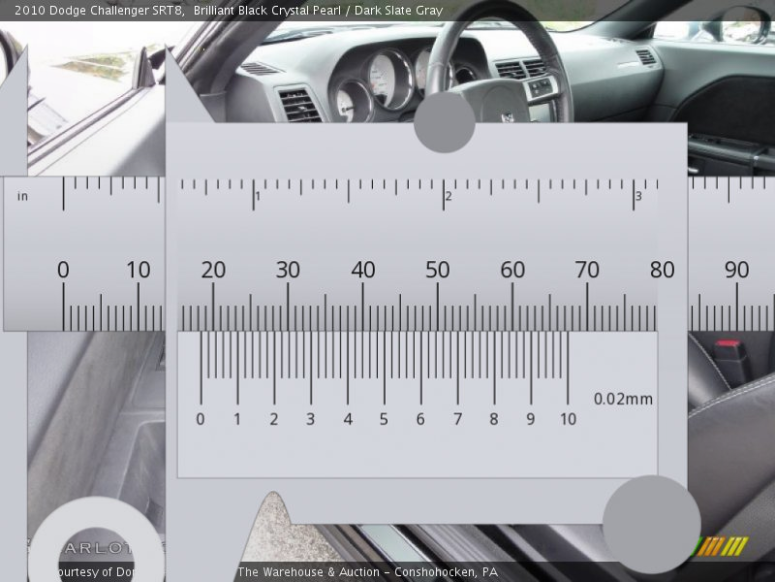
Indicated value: 18.4 mm
